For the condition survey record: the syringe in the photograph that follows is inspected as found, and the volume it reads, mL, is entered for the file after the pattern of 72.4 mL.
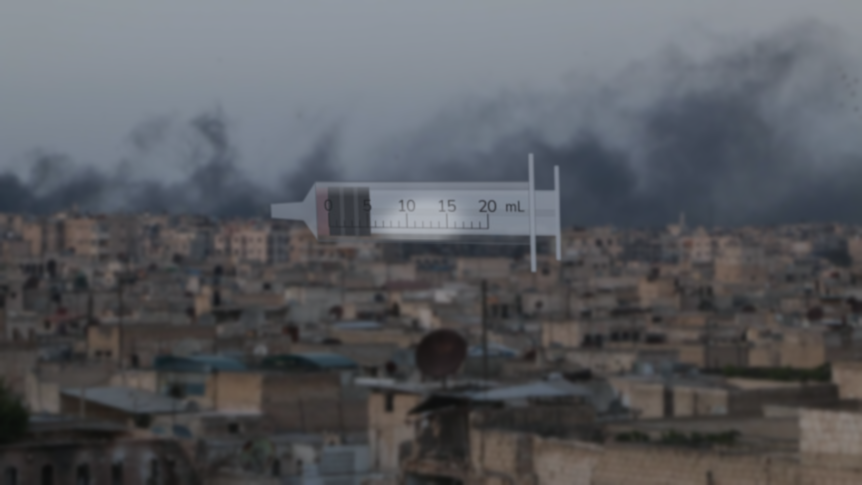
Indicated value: 0 mL
